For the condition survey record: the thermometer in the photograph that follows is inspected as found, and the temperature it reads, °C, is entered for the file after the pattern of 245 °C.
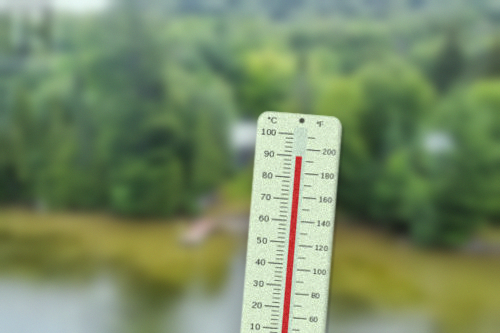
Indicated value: 90 °C
